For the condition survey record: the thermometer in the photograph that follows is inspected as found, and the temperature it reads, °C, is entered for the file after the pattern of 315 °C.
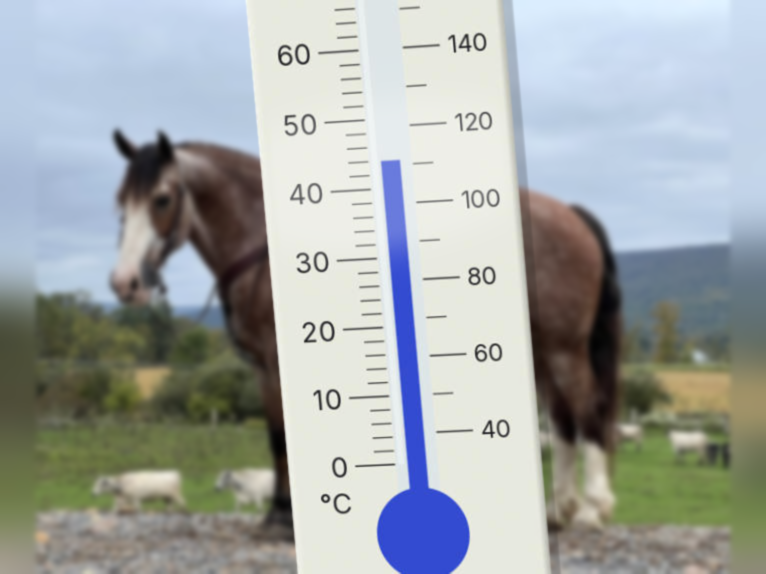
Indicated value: 44 °C
